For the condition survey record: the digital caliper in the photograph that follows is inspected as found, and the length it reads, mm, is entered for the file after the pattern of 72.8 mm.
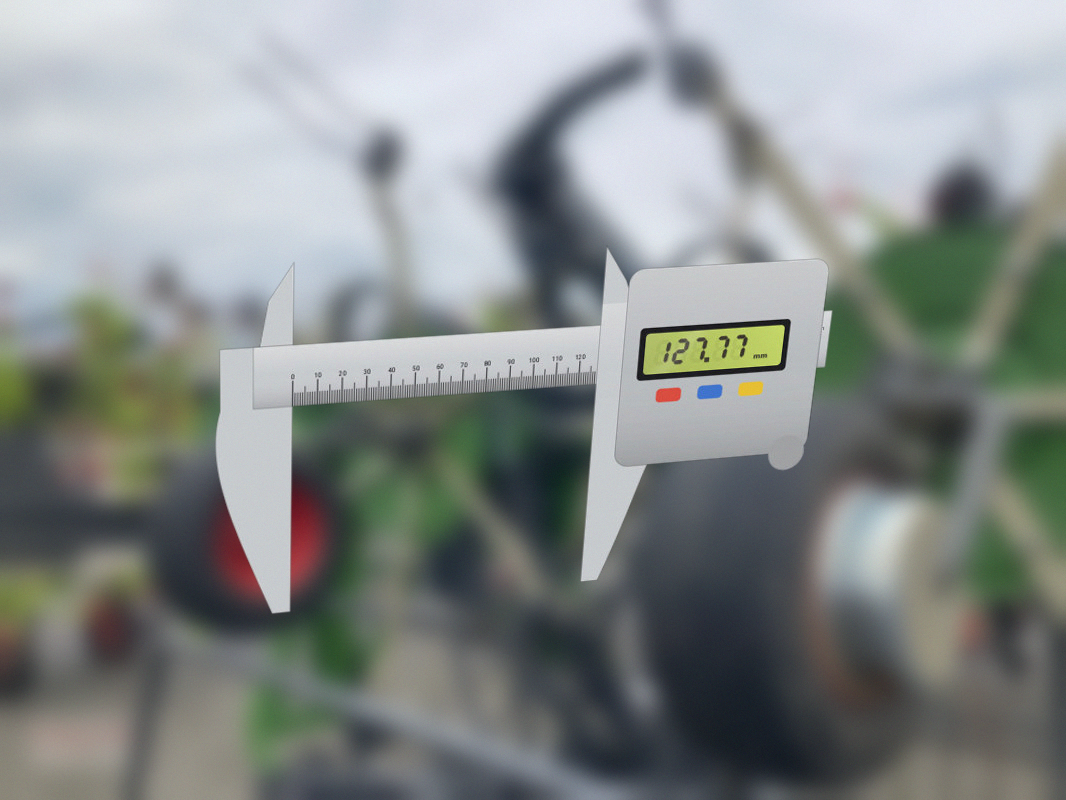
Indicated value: 127.77 mm
